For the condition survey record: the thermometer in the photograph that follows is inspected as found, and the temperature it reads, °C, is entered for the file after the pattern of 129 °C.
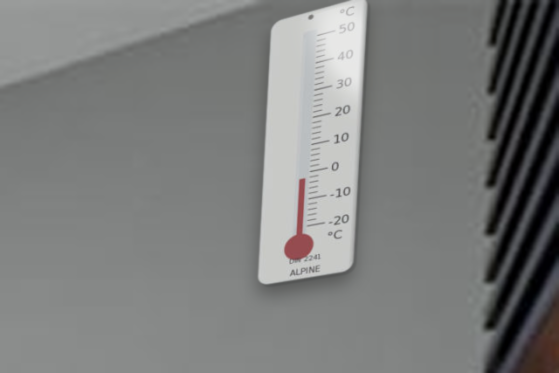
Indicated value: -2 °C
